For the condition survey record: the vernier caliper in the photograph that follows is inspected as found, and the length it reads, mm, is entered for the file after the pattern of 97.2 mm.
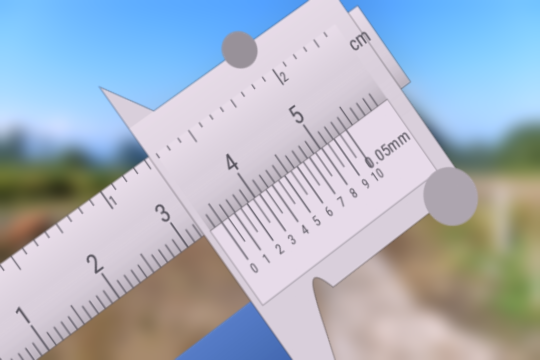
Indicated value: 35.0 mm
